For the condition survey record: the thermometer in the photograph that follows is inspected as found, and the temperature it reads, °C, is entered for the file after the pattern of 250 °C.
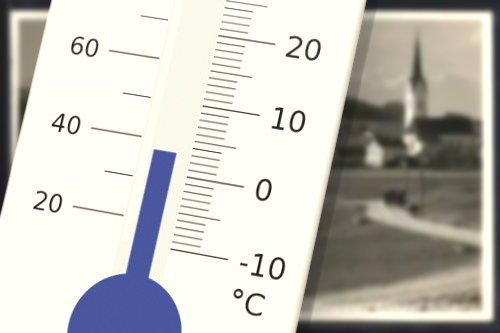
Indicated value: 3 °C
